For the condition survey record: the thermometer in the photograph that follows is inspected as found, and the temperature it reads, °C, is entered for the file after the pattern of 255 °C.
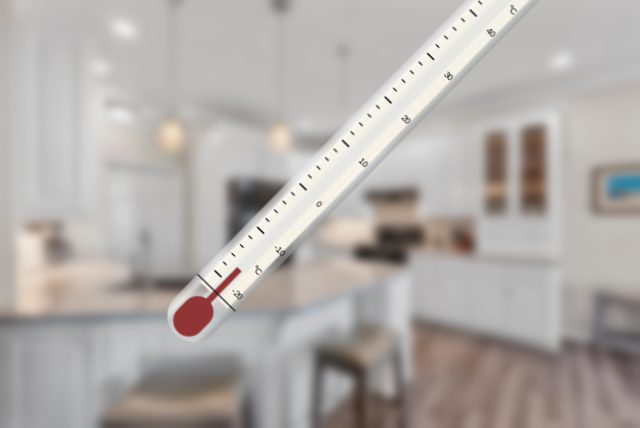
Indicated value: -17 °C
